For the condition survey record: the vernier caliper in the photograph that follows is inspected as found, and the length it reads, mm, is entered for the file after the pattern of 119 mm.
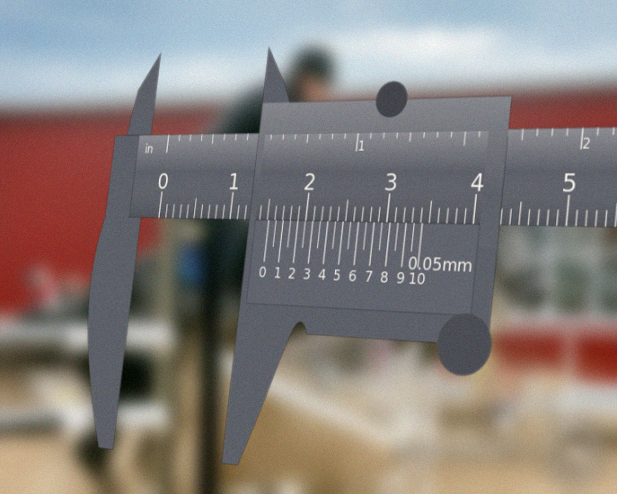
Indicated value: 15.2 mm
